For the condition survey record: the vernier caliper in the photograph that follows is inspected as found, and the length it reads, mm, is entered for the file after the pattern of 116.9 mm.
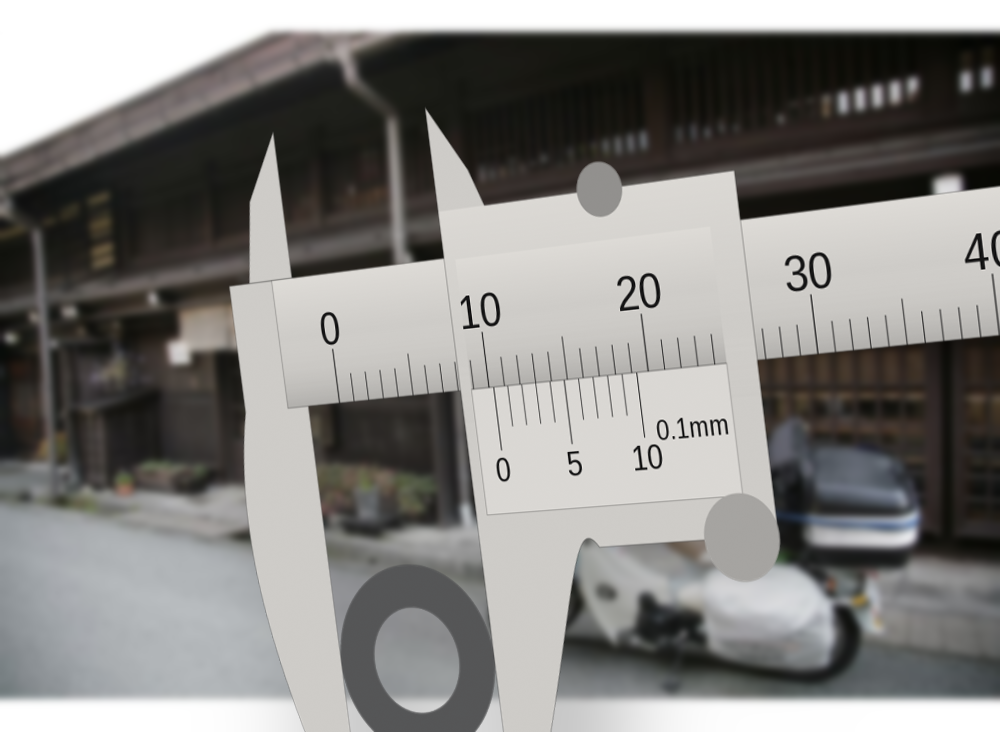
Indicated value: 10.3 mm
